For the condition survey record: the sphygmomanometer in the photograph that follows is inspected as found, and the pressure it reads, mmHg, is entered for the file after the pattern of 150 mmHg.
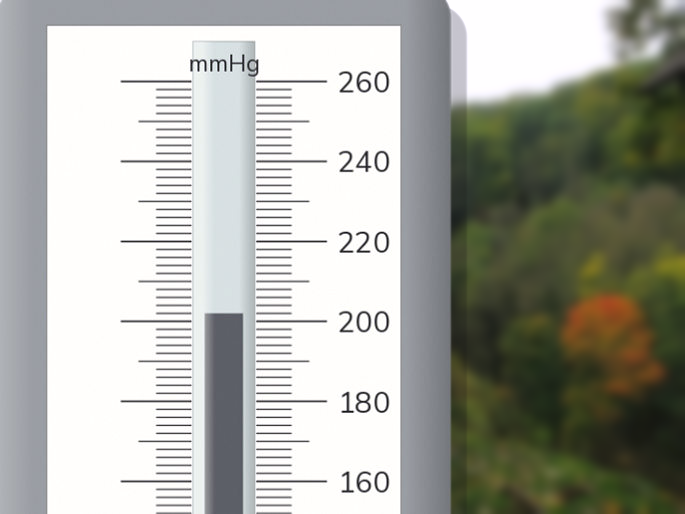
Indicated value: 202 mmHg
